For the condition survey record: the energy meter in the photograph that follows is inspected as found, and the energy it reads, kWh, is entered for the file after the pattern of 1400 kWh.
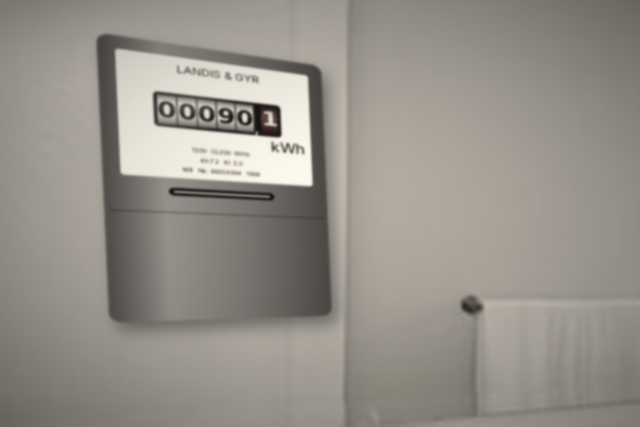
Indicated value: 90.1 kWh
